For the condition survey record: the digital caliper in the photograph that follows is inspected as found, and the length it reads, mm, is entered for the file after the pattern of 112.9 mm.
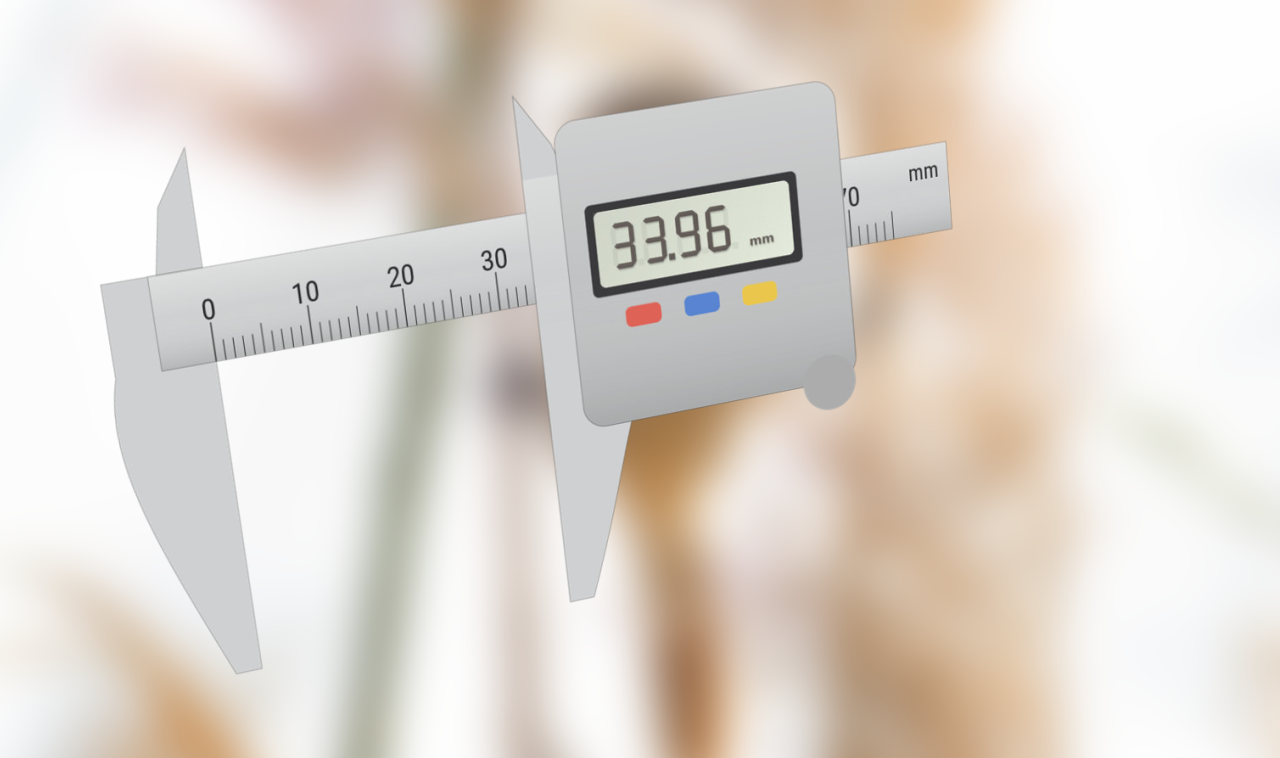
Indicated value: 33.96 mm
